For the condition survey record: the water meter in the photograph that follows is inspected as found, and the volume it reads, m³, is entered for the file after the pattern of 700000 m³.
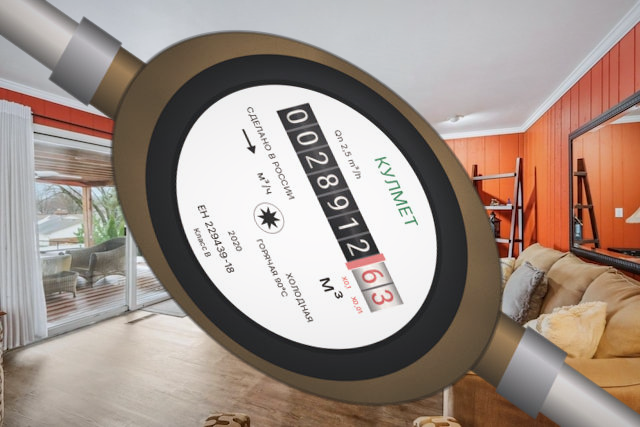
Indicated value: 28912.63 m³
